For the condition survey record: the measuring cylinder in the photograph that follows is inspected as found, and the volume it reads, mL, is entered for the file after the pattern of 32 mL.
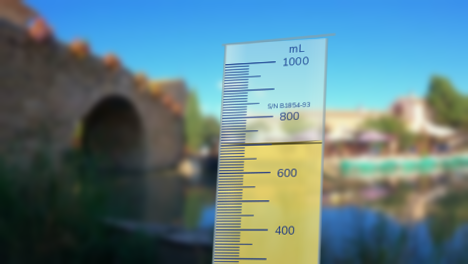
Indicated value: 700 mL
